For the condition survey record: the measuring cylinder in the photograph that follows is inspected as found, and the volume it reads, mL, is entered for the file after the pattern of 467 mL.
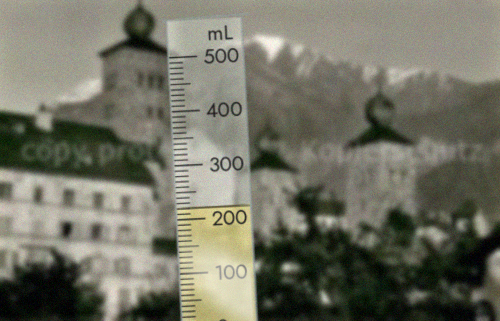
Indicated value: 220 mL
